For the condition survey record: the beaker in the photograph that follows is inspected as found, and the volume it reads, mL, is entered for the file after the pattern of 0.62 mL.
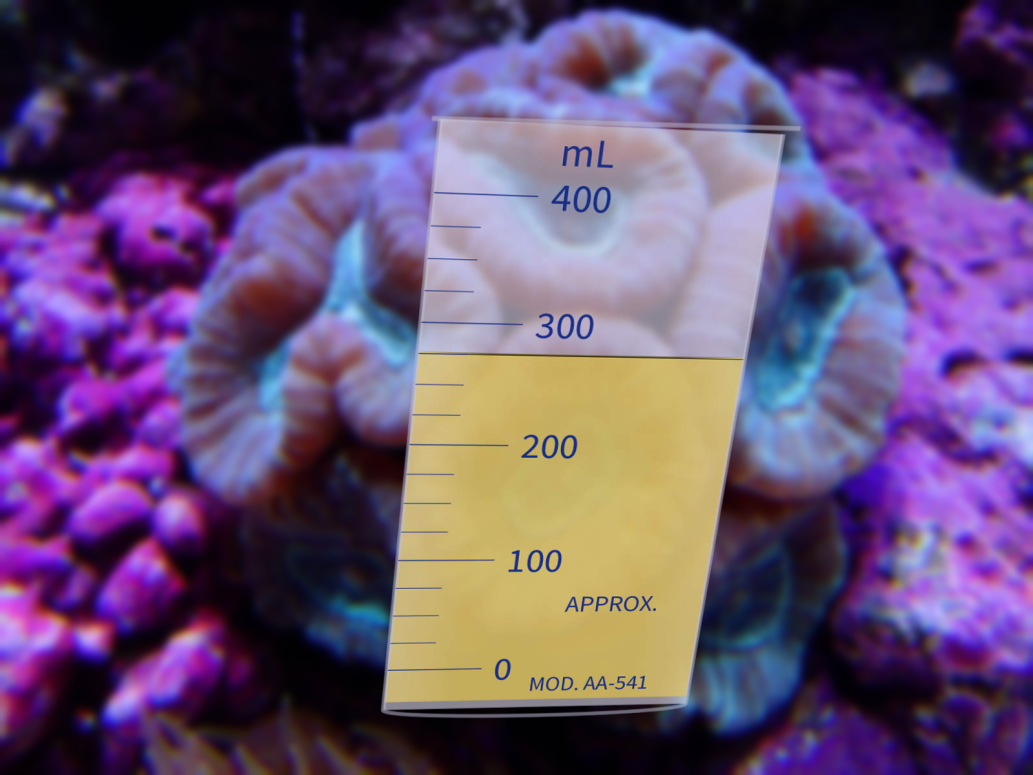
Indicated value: 275 mL
